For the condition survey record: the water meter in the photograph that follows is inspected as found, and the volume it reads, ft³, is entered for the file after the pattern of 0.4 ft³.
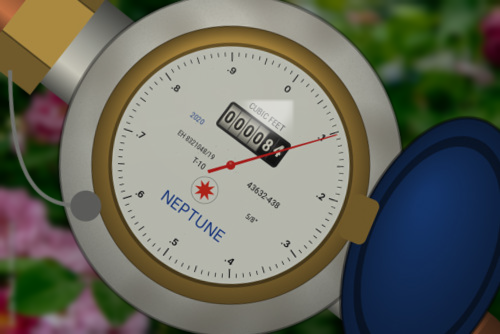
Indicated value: 84.10 ft³
